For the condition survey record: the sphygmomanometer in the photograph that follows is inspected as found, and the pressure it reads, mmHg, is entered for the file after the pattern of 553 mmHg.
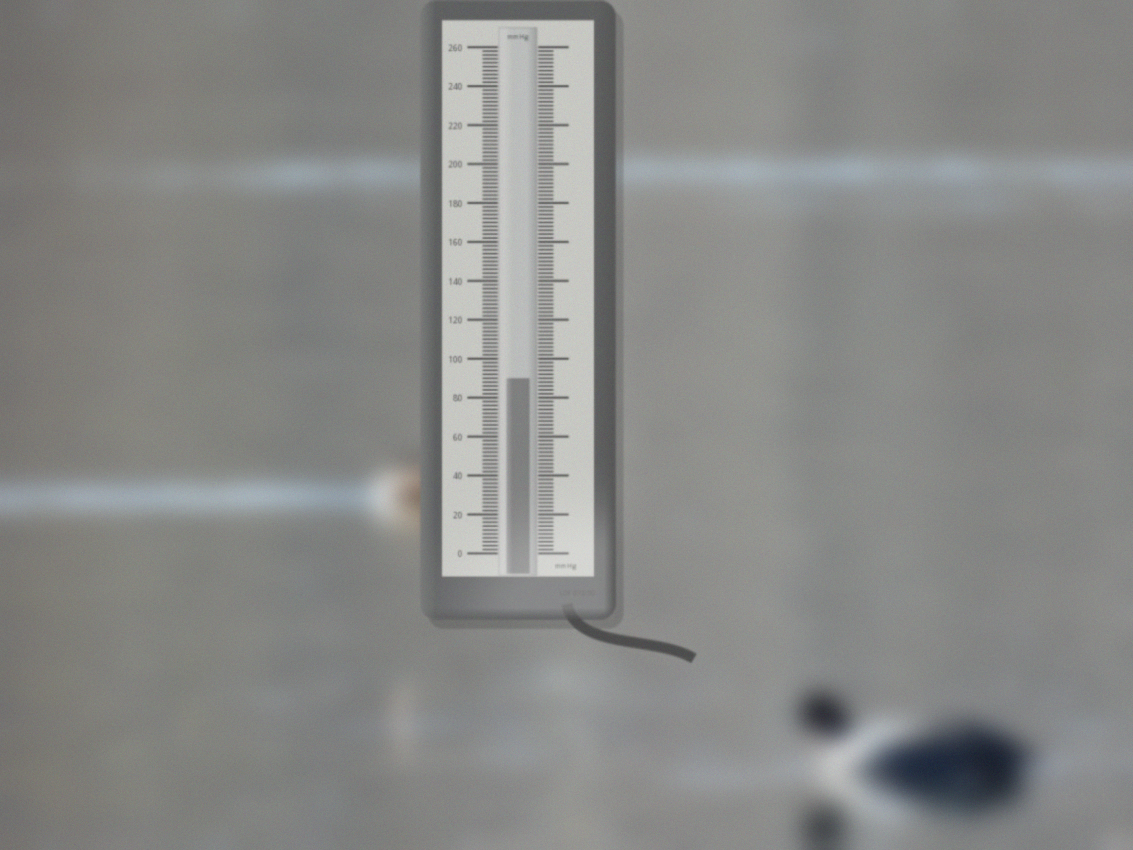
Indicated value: 90 mmHg
